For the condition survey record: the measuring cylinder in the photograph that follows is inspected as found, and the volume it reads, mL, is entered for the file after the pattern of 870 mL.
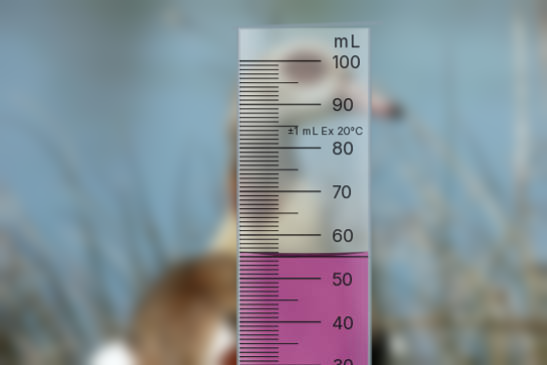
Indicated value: 55 mL
